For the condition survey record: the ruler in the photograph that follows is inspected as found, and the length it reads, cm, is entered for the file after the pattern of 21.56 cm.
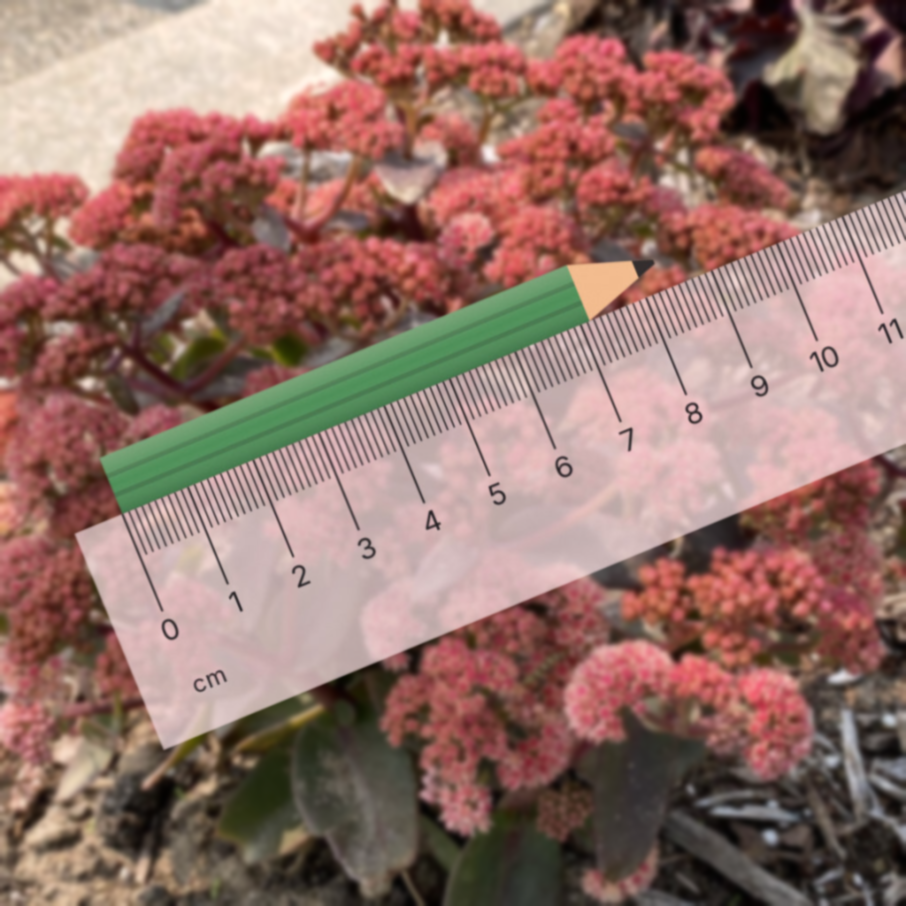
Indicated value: 8.3 cm
